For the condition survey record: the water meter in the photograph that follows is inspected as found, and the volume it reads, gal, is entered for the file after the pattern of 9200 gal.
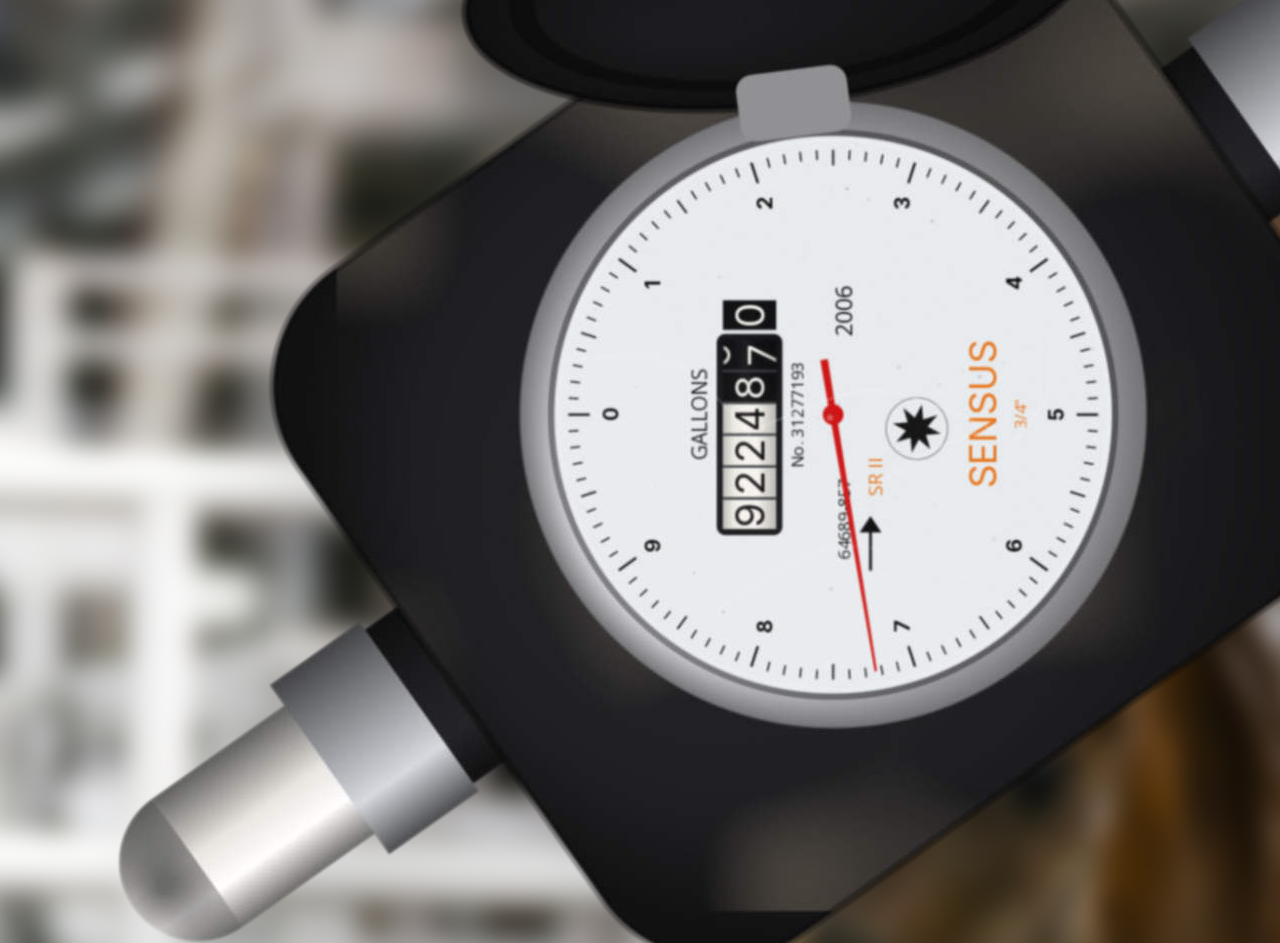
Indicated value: 9224867.2 gal
